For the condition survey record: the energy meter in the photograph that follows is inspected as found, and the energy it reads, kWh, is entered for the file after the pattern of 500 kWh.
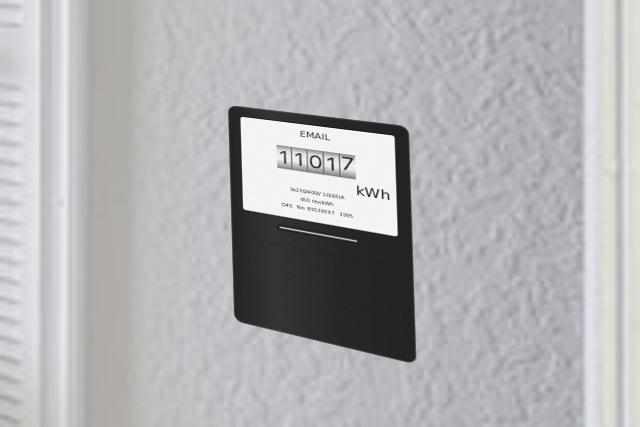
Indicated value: 11017 kWh
